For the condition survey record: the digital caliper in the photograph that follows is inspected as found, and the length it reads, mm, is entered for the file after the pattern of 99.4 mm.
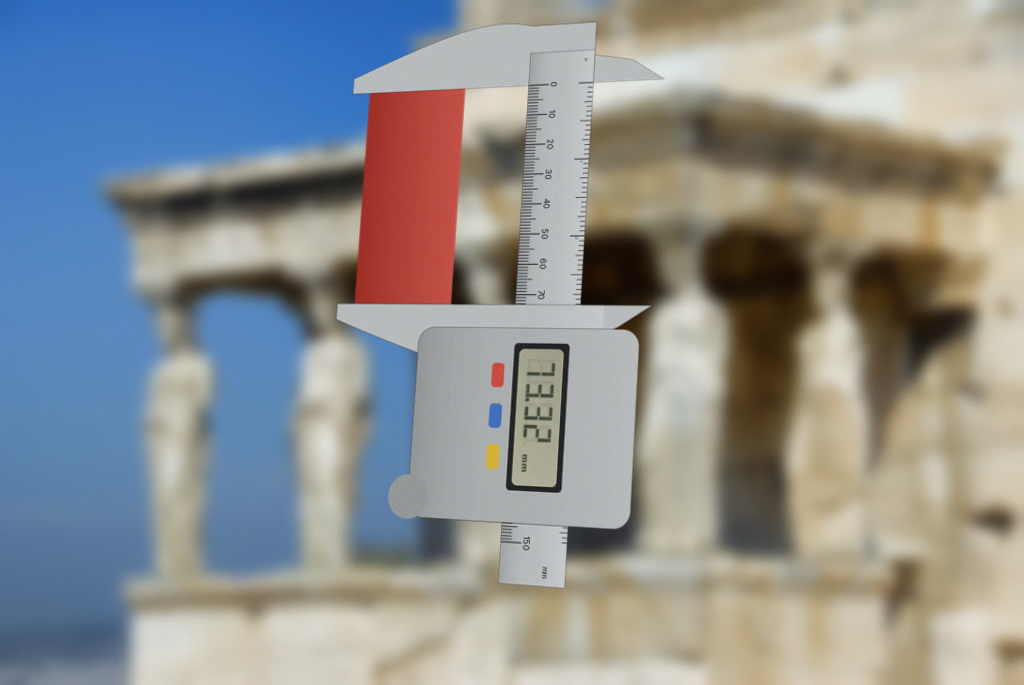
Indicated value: 73.32 mm
